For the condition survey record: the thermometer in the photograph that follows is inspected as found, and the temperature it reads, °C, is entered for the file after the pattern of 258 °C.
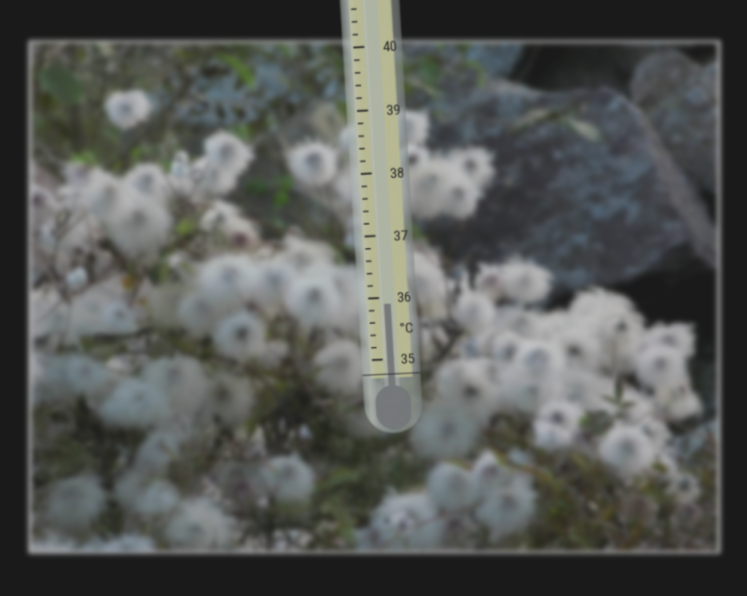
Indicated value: 35.9 °C
